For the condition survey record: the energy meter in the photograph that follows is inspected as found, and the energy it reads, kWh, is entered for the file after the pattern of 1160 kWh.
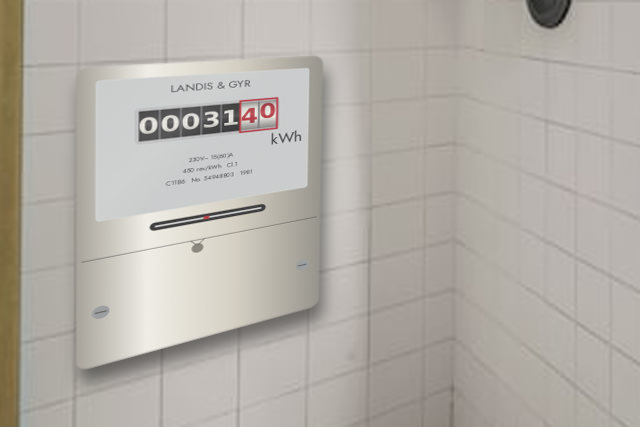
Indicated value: 31.40 kWh
